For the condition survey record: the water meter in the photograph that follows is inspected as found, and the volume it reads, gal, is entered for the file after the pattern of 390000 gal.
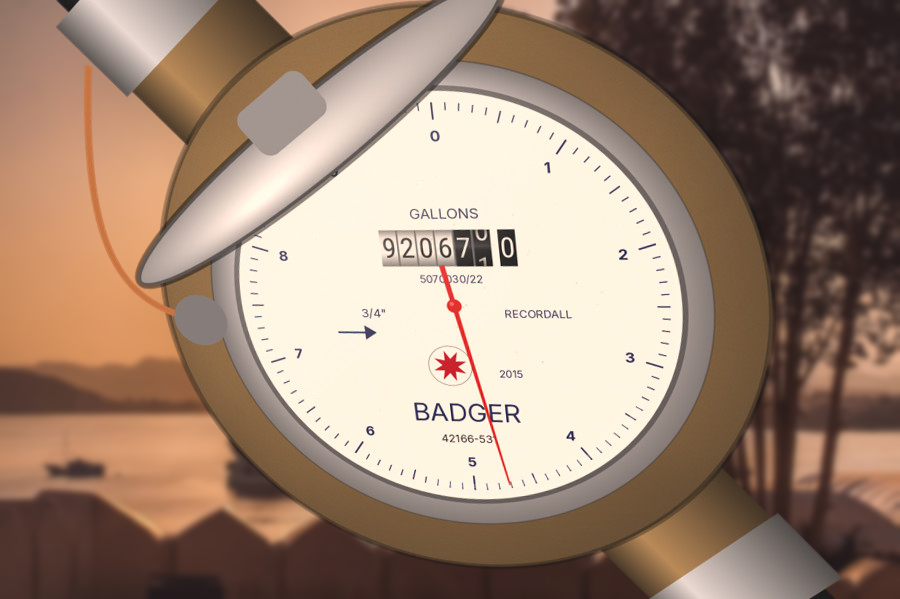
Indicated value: 9206704.7 gal
